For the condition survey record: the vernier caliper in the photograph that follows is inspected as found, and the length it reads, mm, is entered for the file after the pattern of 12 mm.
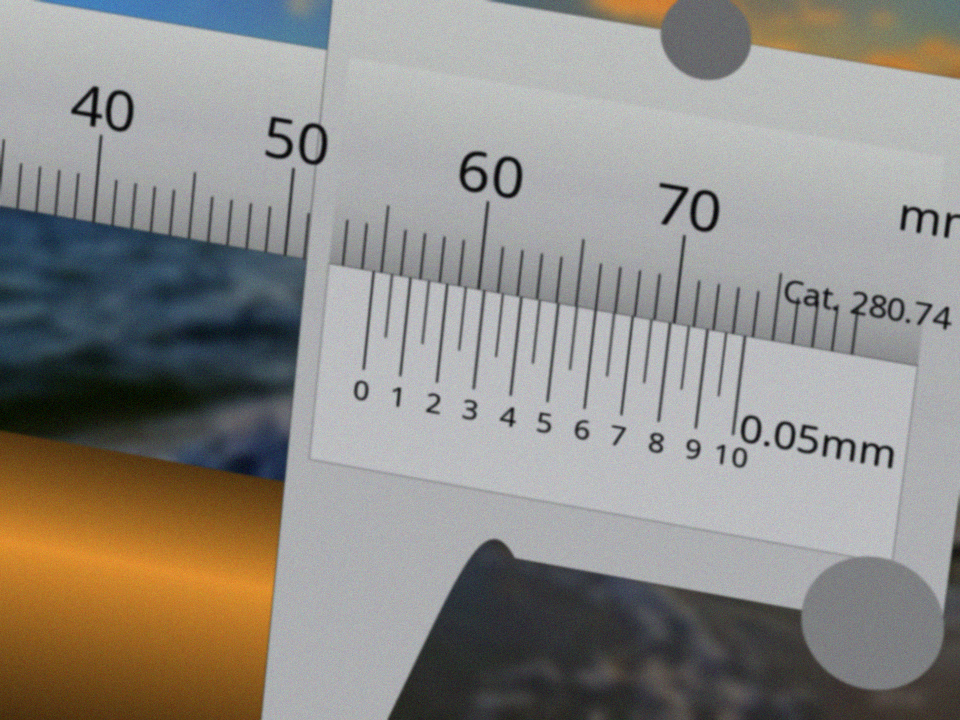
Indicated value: 54.6 mm
